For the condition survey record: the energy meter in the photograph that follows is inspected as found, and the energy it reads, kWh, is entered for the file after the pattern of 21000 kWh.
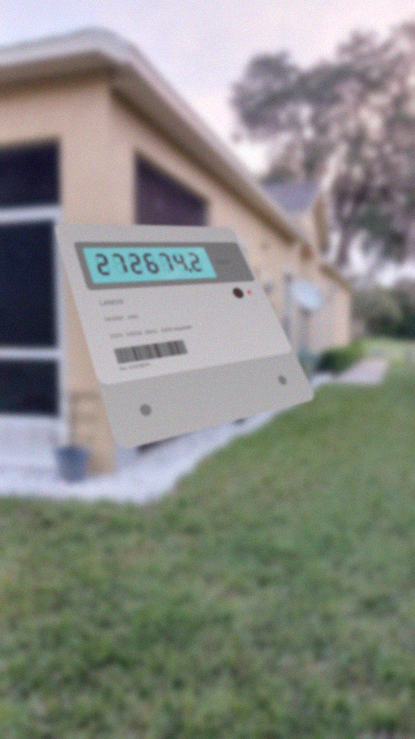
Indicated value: 272674.2 kWh
